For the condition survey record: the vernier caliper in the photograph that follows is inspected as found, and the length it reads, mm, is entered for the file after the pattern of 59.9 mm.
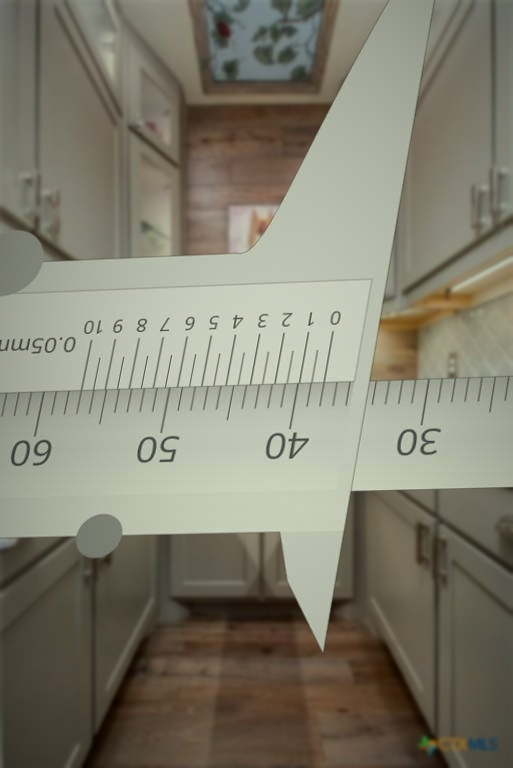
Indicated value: 38.0 mm
